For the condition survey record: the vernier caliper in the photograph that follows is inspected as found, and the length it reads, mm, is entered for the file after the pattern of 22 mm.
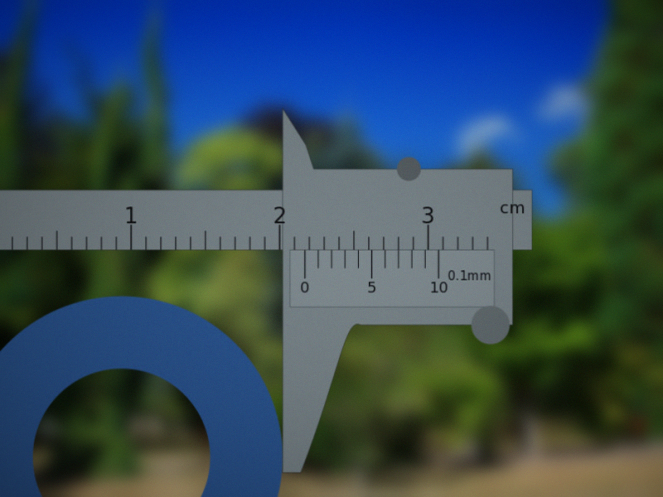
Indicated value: 21.7 mm
